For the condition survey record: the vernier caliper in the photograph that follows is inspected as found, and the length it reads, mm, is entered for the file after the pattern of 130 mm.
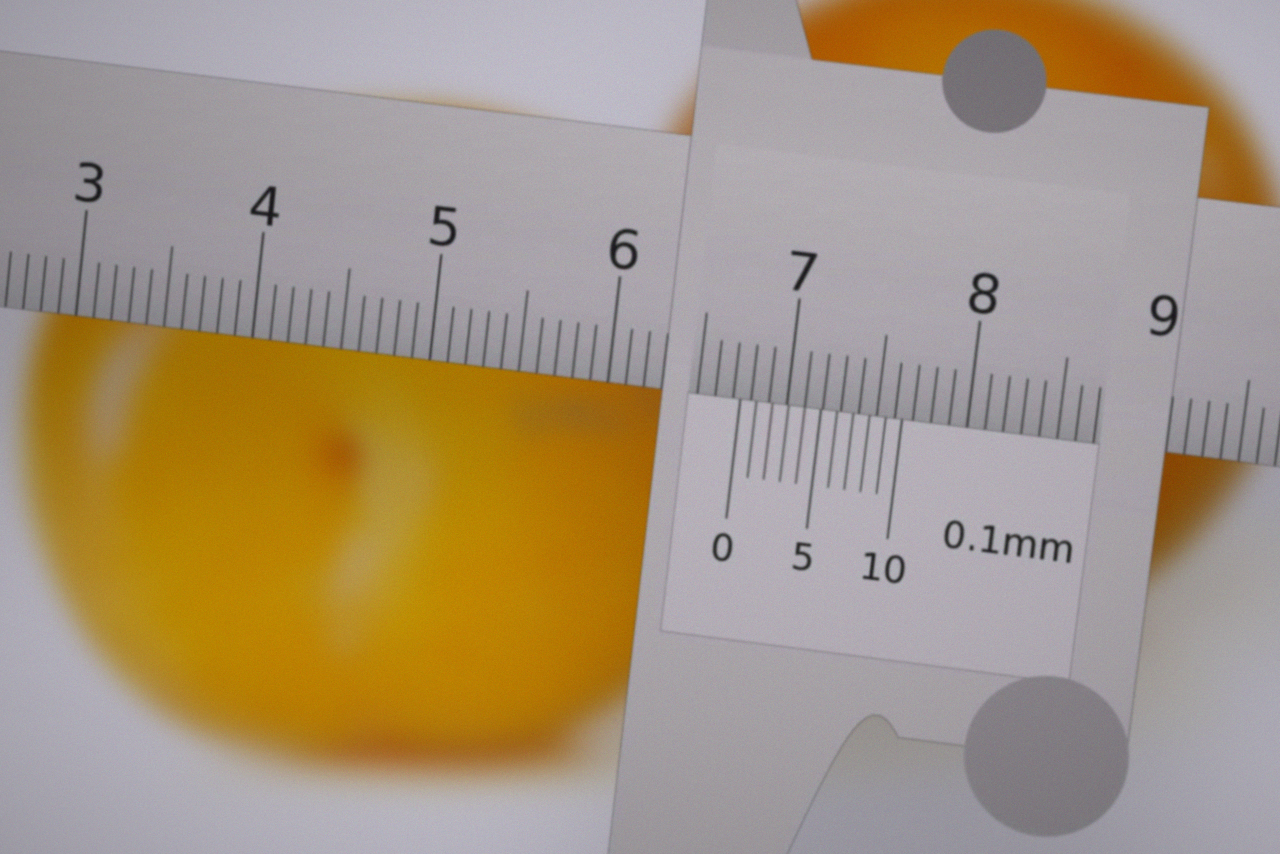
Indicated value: 67.4 mm
